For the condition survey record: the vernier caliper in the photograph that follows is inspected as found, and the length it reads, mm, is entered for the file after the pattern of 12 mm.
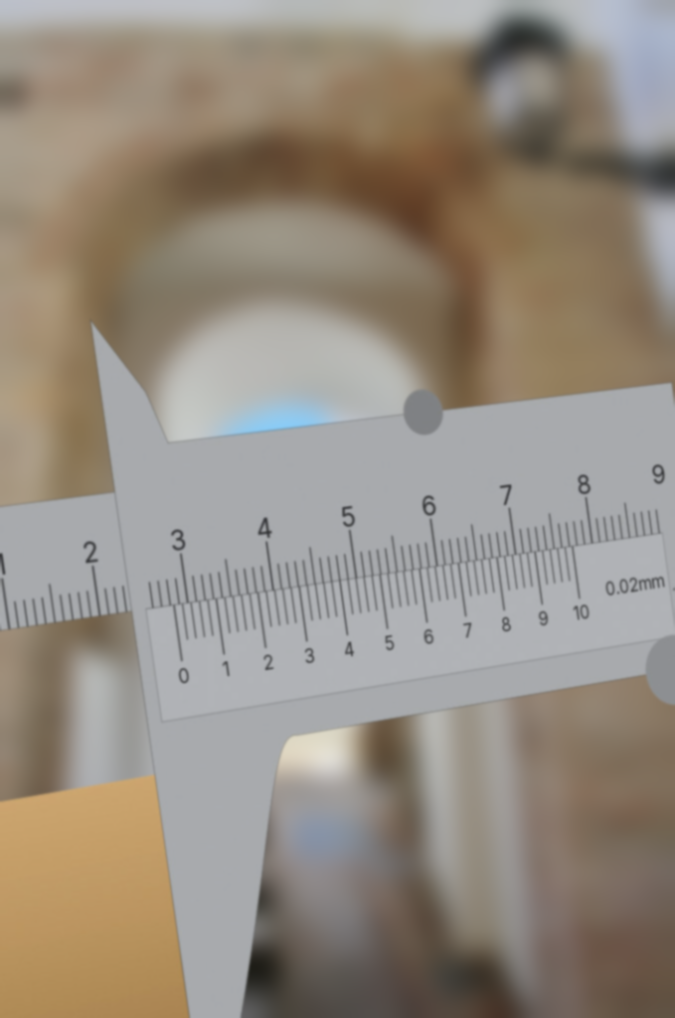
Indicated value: 28.4 mm
